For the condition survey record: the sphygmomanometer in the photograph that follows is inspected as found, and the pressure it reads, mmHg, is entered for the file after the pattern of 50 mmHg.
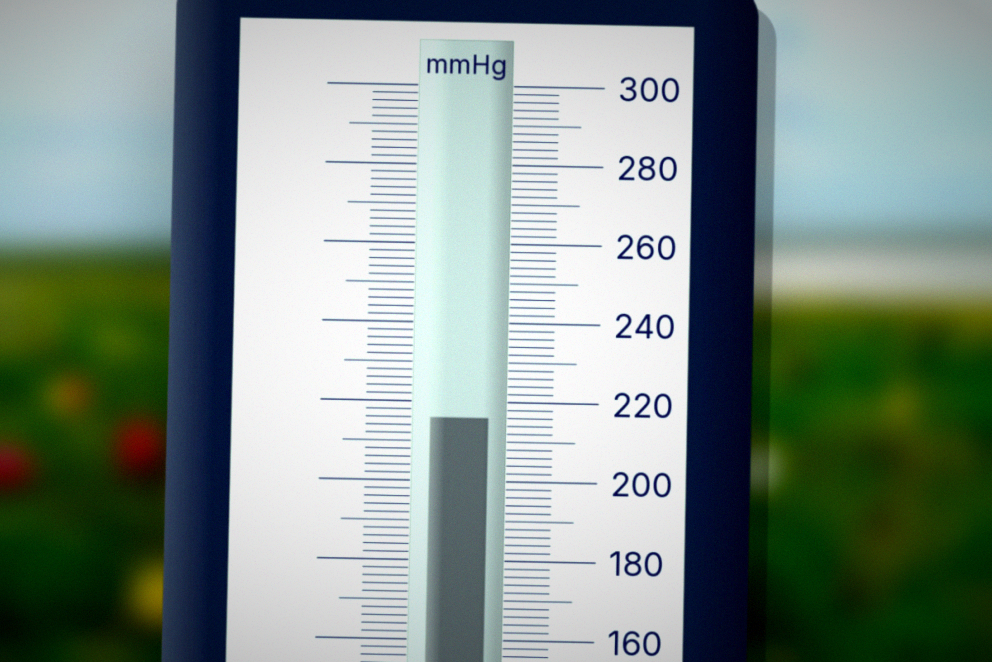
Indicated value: 216 mmHg
